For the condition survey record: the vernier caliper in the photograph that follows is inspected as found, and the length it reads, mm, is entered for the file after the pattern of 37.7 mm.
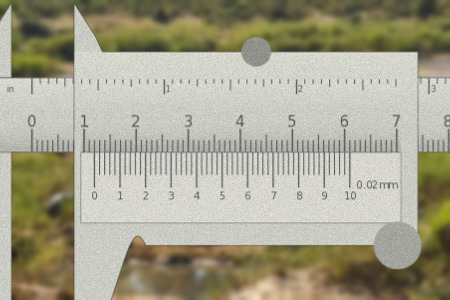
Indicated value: 12.0 mm
